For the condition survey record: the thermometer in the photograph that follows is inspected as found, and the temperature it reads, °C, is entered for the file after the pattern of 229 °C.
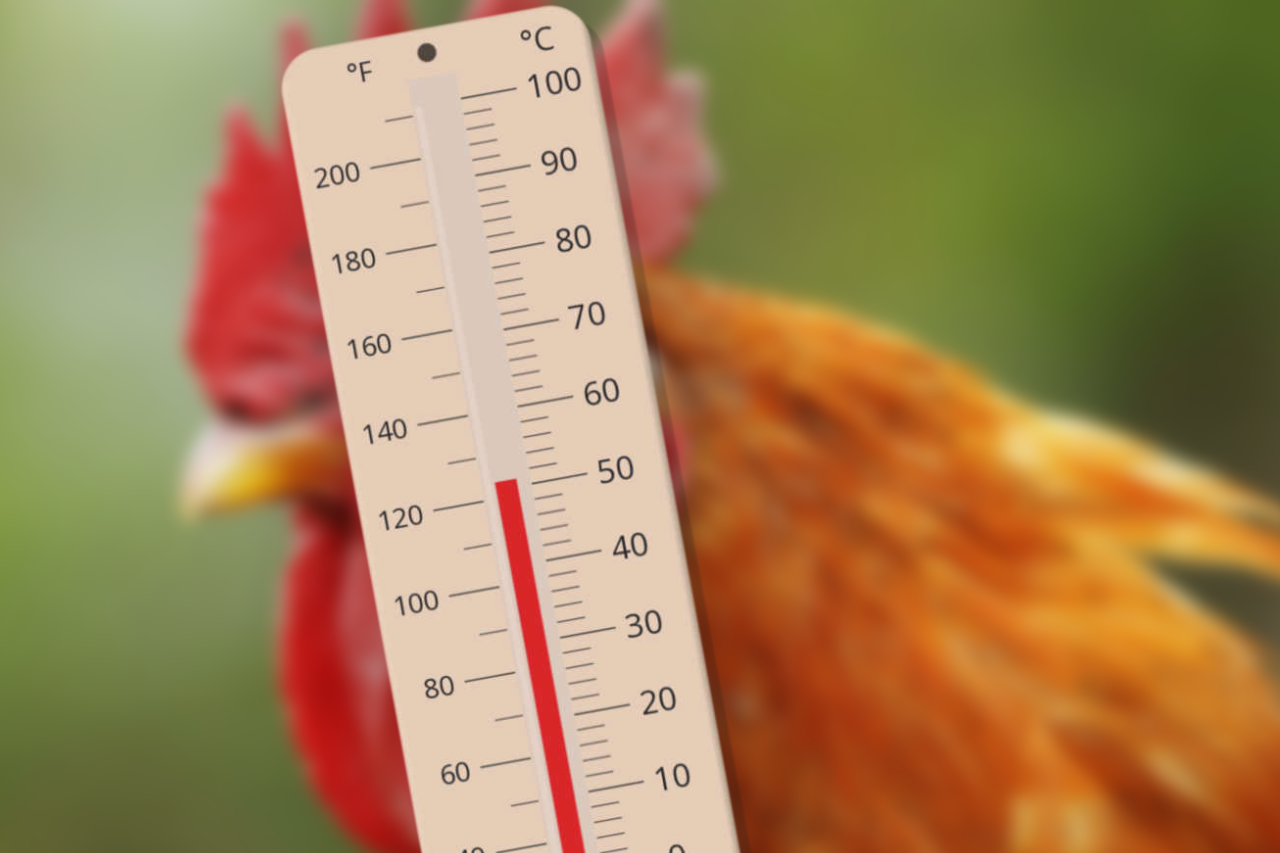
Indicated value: 51 °C
